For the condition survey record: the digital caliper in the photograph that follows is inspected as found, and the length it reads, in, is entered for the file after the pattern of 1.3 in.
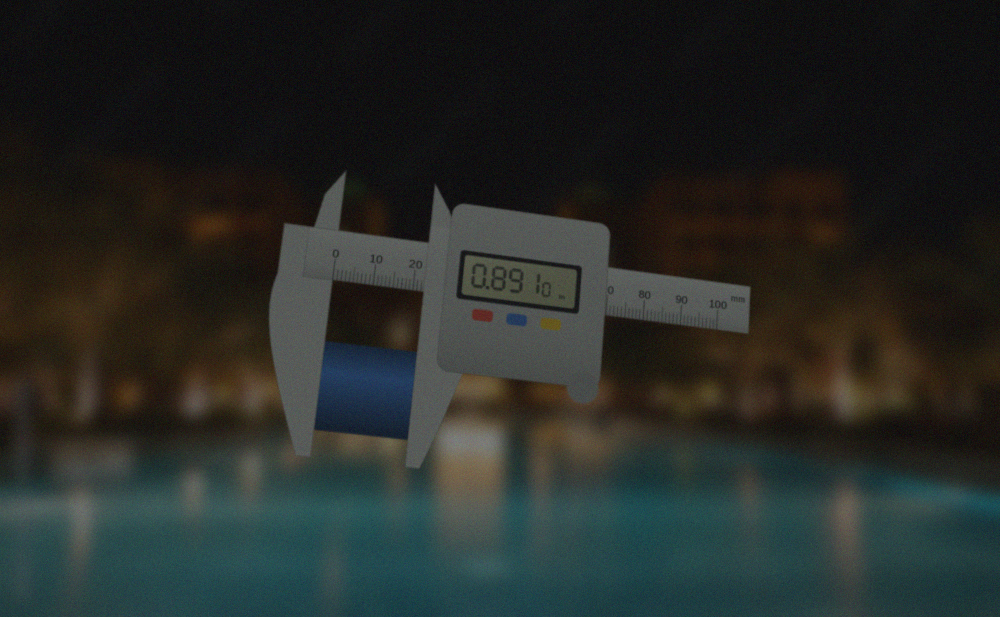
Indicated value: 0.8910 in
